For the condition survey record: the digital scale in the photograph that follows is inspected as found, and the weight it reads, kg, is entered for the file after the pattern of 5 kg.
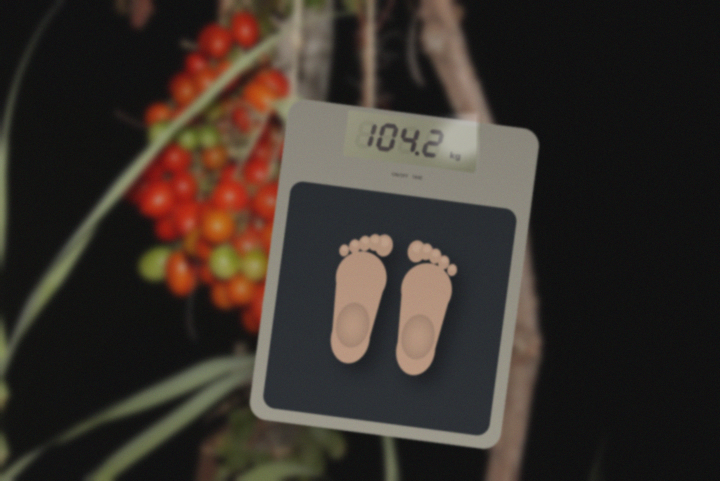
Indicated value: 104.2 kg
